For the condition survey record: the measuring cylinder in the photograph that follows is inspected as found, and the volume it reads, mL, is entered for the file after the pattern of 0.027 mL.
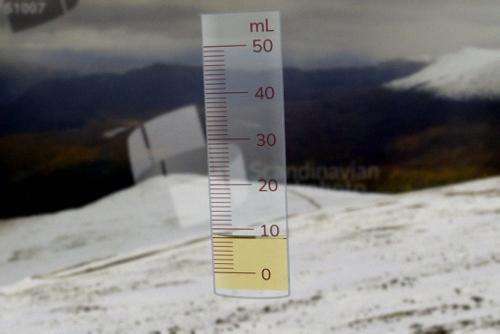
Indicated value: 8 mL
